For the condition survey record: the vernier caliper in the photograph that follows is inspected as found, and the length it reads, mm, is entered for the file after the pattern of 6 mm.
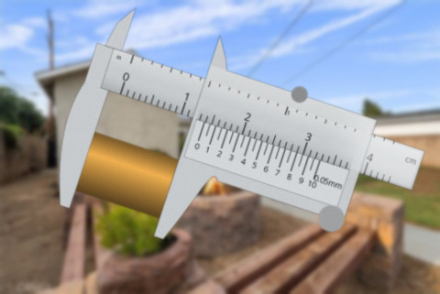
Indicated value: 13.8 mm
